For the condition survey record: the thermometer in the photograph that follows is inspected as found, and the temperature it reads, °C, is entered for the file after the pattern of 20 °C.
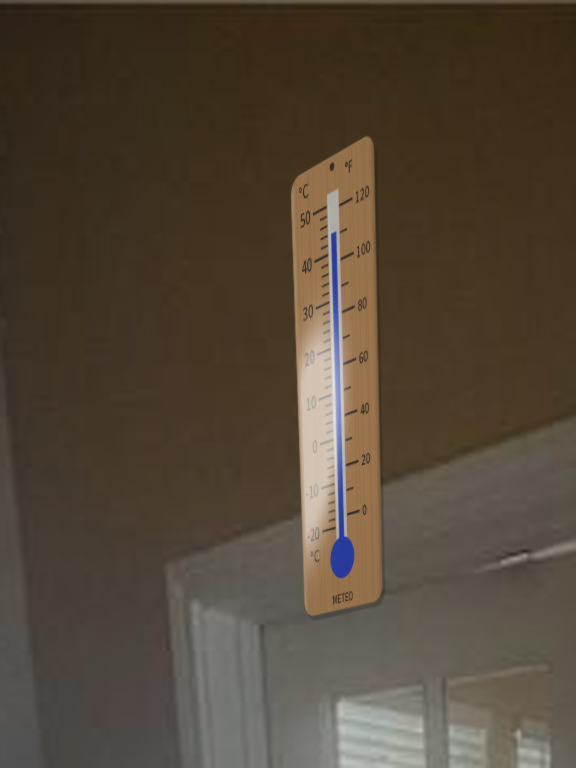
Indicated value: 44 °C
